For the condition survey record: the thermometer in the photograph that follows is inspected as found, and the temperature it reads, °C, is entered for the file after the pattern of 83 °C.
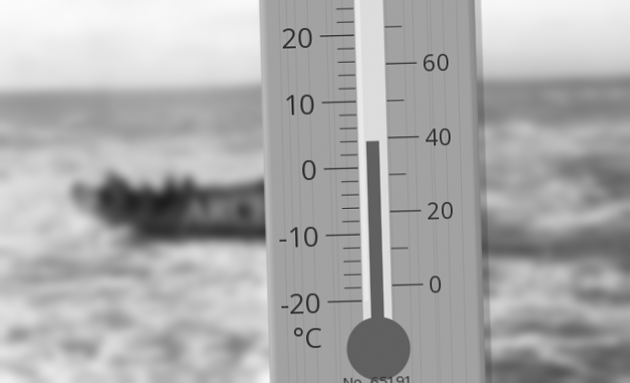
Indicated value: 4 °C
